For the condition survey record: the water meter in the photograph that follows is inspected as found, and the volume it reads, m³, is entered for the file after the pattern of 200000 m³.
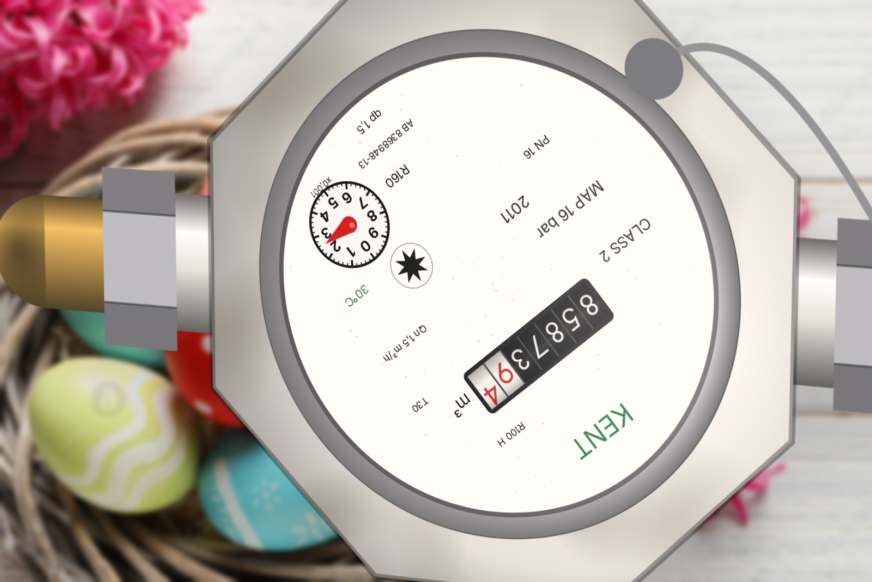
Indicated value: 85873.942 m³
